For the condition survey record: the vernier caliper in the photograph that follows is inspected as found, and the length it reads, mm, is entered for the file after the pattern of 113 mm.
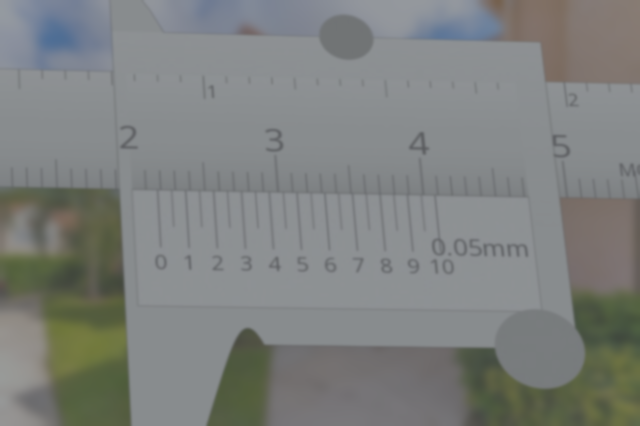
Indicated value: 21.8 mm
